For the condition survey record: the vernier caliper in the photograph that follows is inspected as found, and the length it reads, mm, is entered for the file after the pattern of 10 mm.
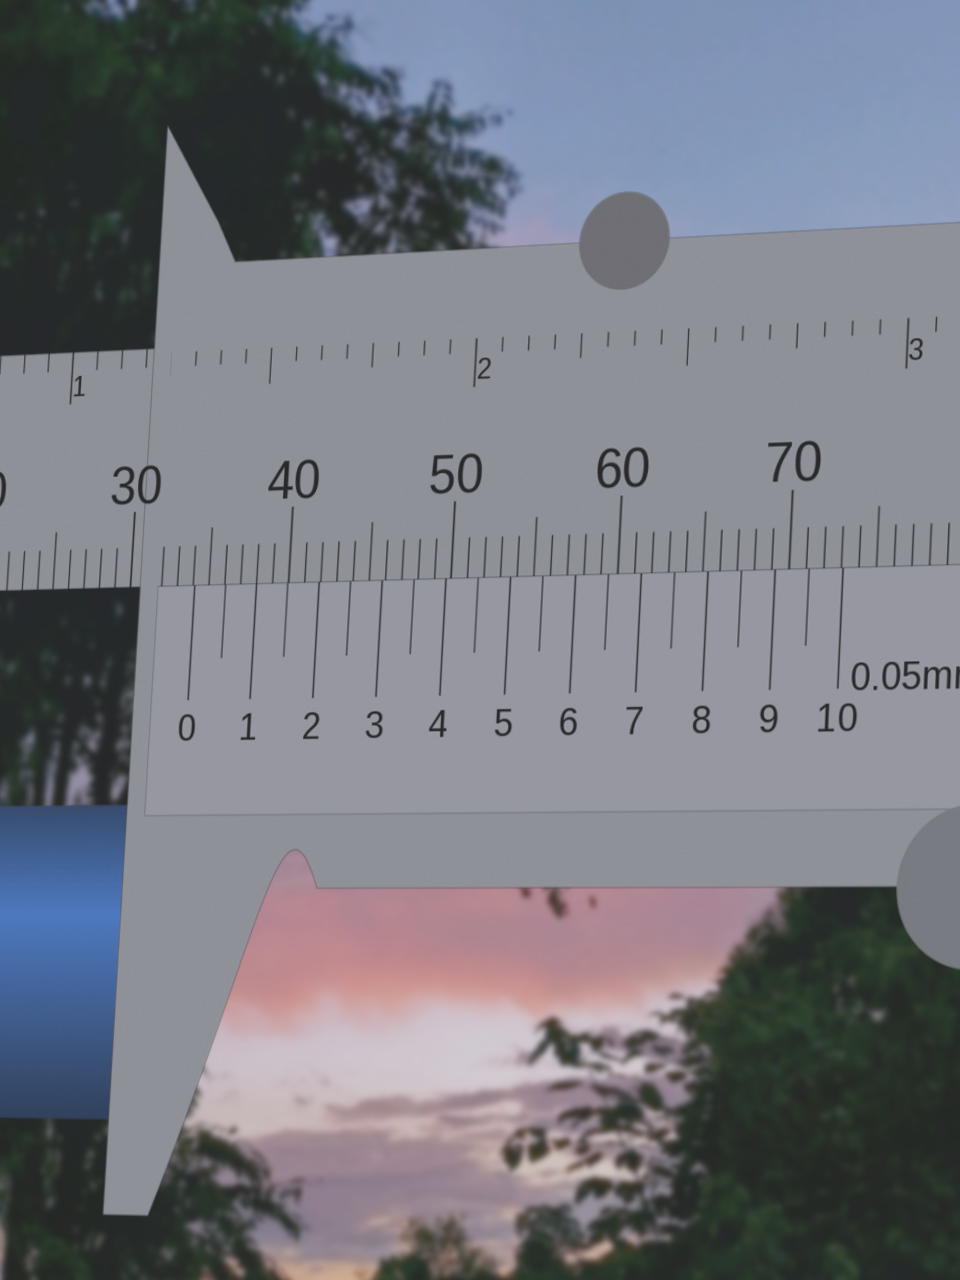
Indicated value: 34.1 mm
